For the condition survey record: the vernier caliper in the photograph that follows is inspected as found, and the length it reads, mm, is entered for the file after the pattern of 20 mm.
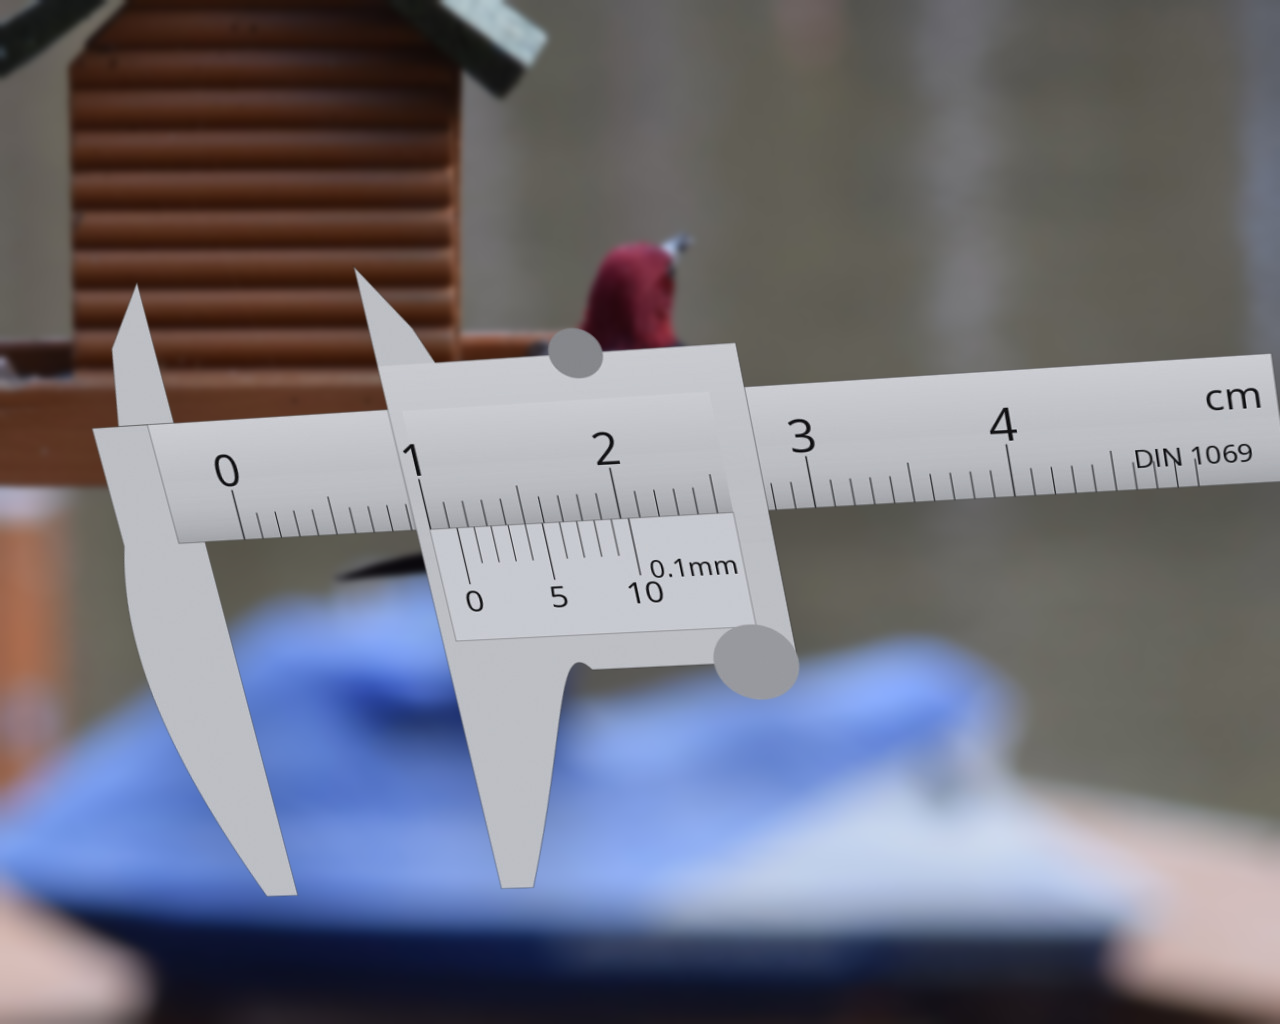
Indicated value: 11.4 mm
